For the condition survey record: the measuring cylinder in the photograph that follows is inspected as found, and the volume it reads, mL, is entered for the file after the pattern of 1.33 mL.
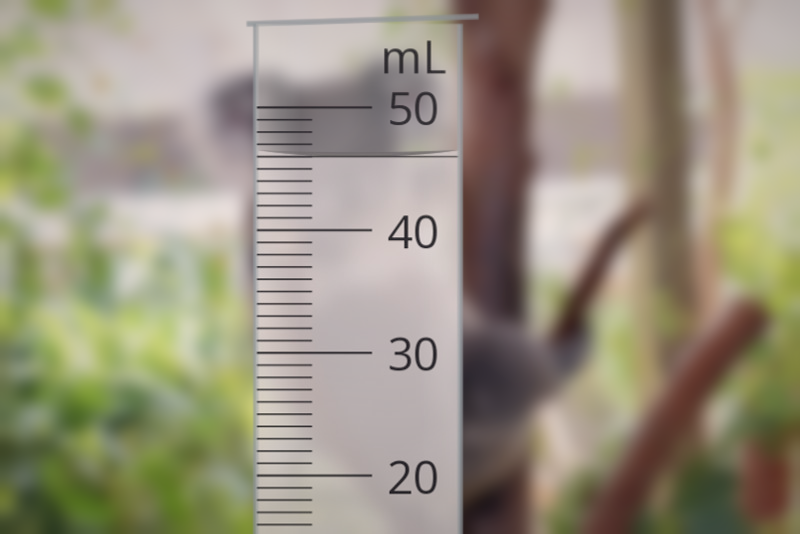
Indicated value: 46 mL
